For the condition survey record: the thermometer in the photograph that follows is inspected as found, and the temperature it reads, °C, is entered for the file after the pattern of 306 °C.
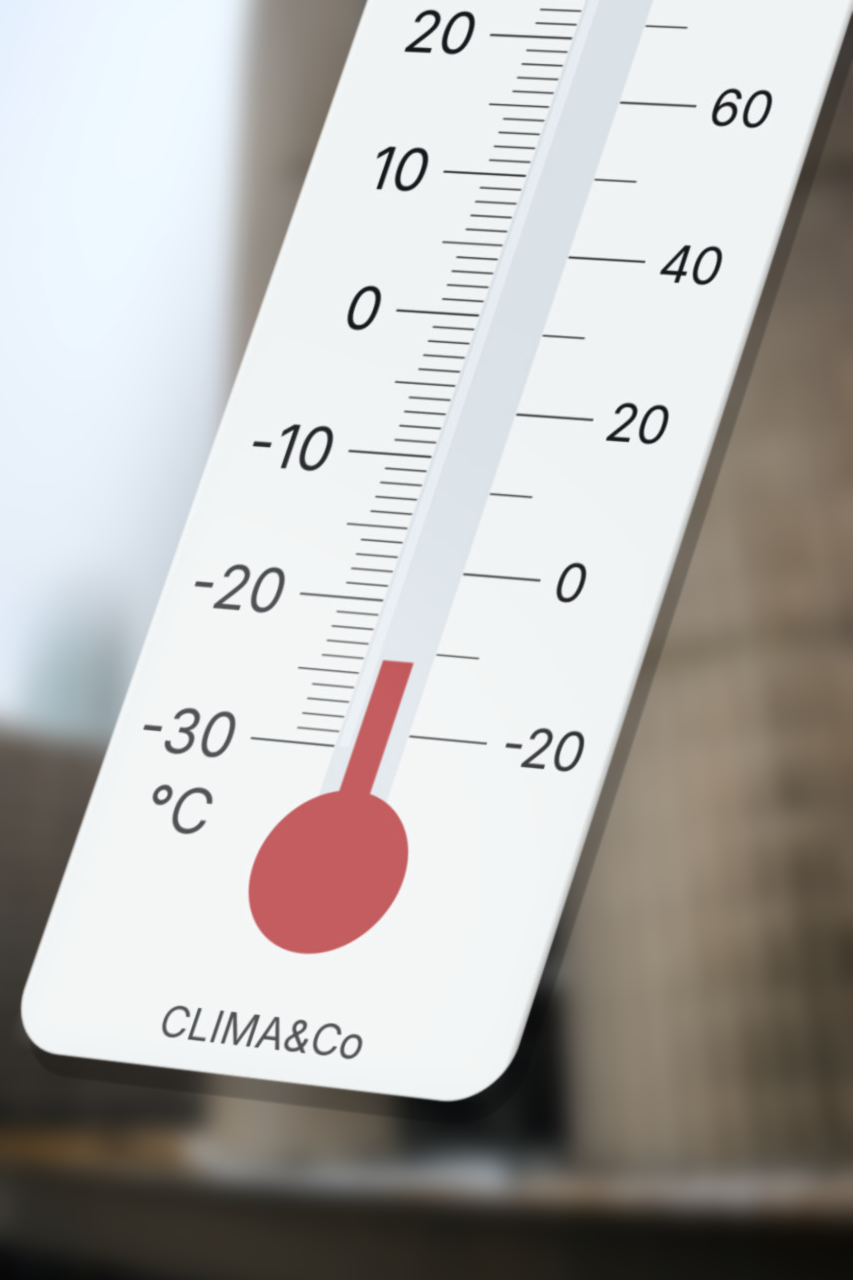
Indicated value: -24 °C
